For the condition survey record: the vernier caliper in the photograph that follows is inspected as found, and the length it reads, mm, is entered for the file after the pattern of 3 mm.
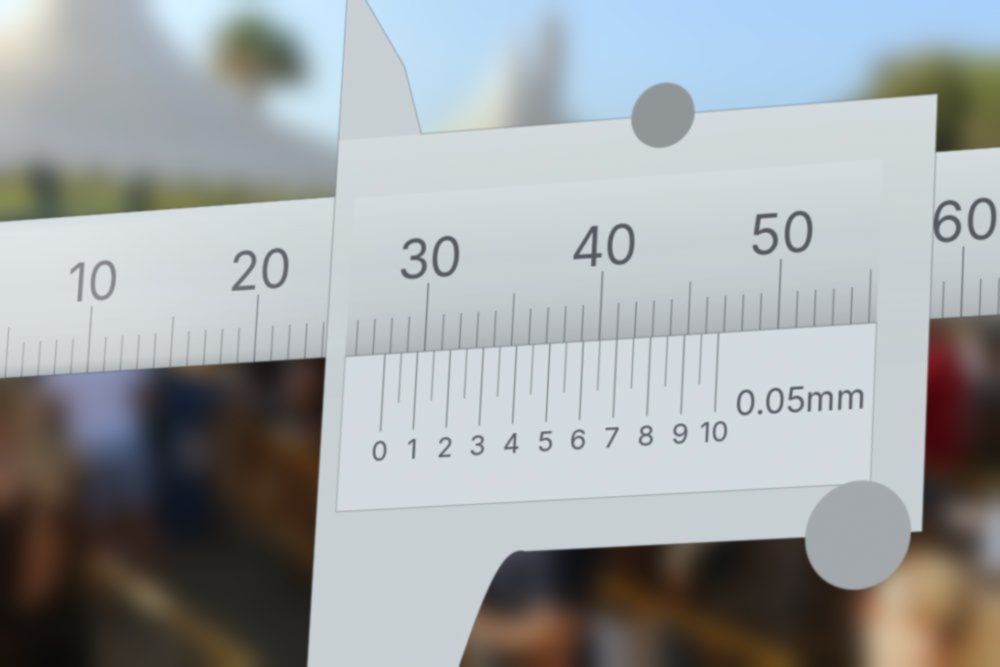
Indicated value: 27.7 mm
